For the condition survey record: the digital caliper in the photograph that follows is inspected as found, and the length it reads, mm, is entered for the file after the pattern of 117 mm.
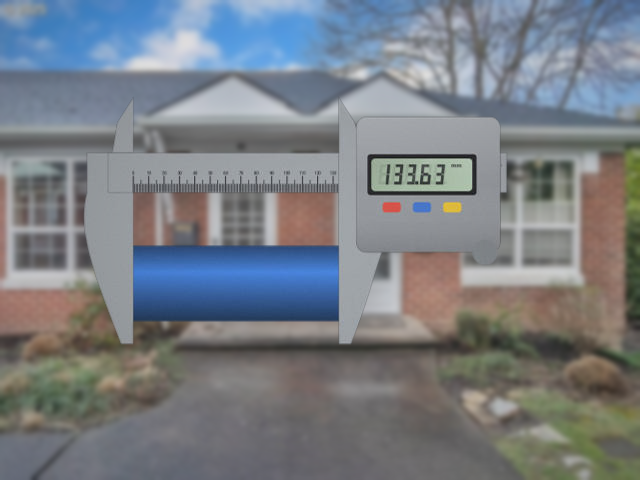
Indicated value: 133.63 mm
